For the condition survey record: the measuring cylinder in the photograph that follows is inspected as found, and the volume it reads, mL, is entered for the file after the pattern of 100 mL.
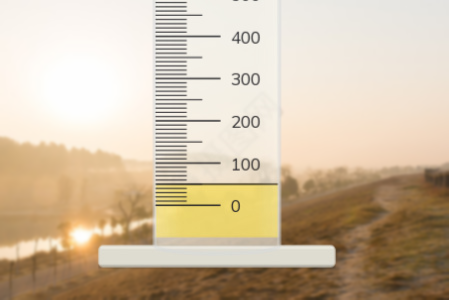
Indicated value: 50 mL
